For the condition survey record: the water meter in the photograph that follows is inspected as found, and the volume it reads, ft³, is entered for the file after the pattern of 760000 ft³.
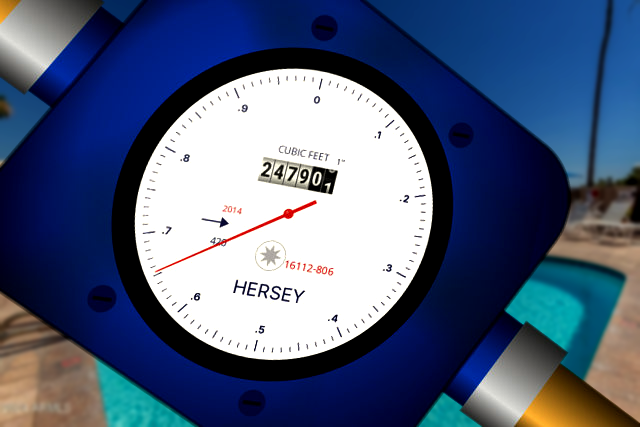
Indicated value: 247900.65 ft³
